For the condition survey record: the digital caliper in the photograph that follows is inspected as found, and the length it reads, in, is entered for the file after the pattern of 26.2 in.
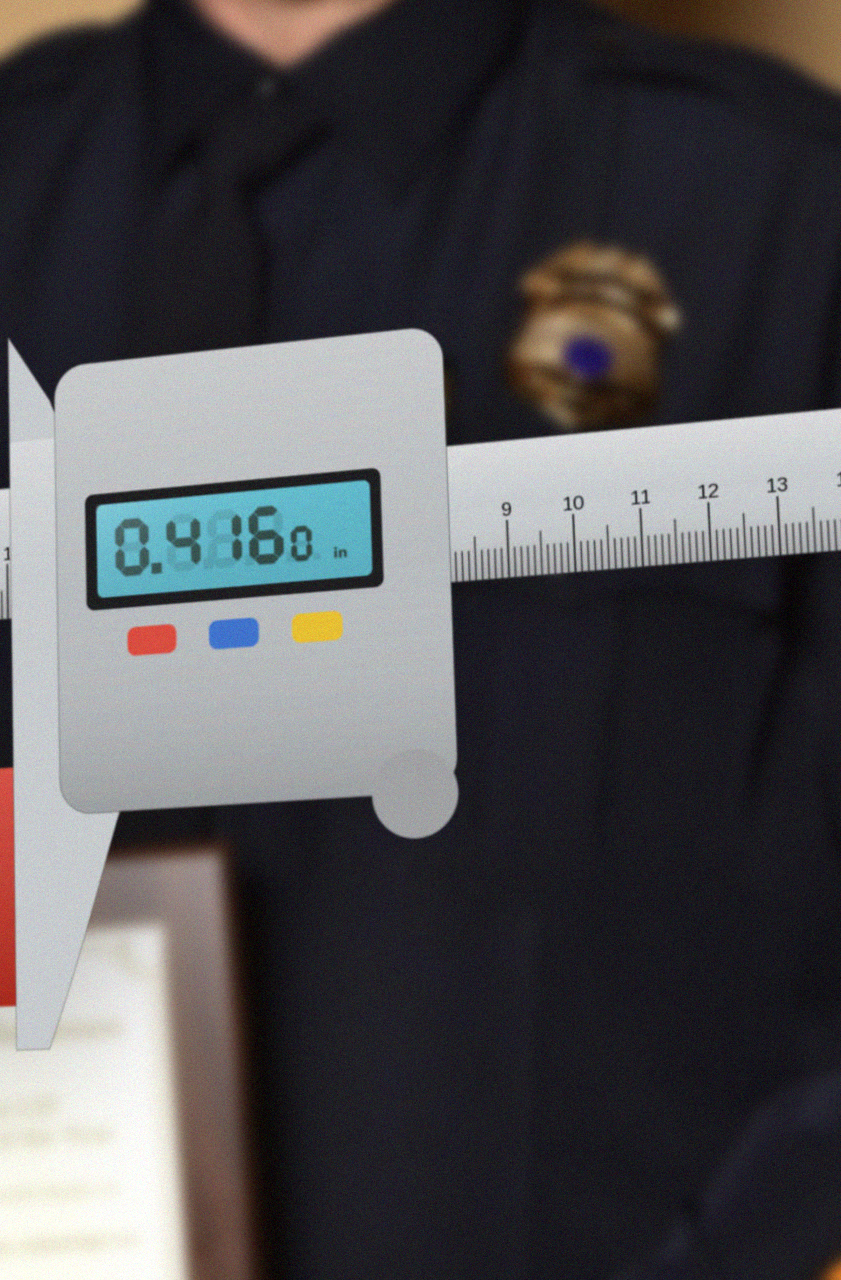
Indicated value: 0.4160 in
